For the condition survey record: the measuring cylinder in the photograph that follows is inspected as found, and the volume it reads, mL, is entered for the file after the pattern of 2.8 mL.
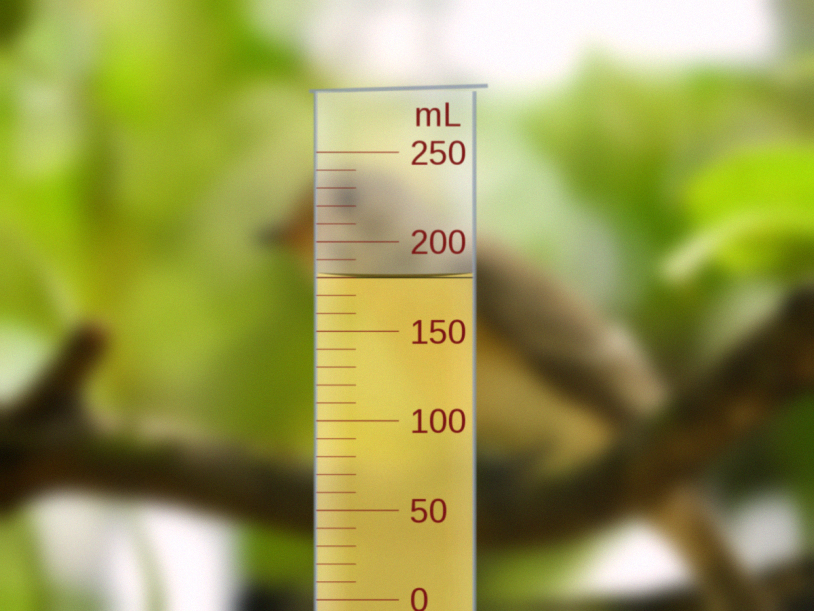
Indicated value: 180 mL
